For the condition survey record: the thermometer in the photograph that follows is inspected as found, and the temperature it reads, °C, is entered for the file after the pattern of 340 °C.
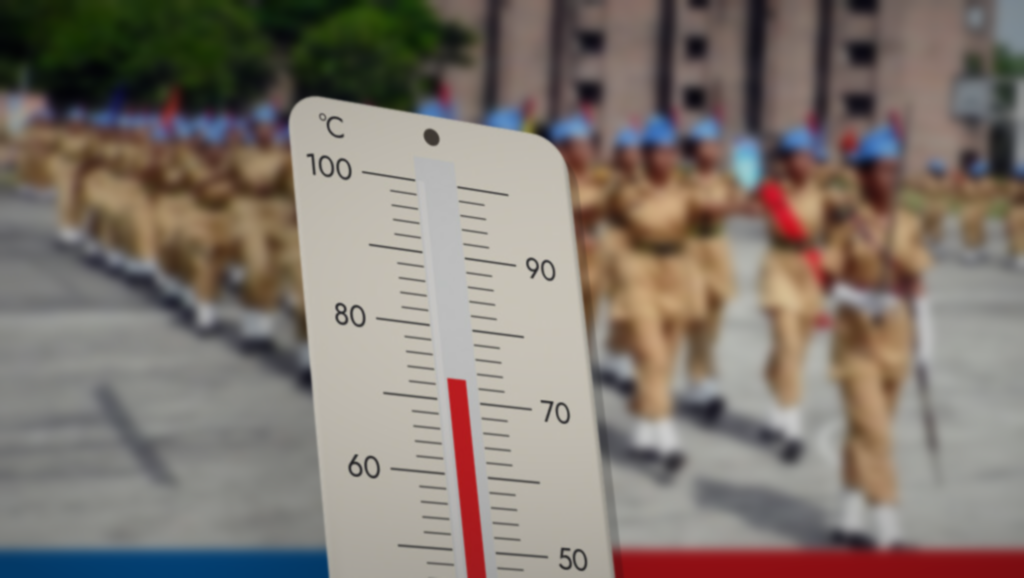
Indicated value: 73 °C
